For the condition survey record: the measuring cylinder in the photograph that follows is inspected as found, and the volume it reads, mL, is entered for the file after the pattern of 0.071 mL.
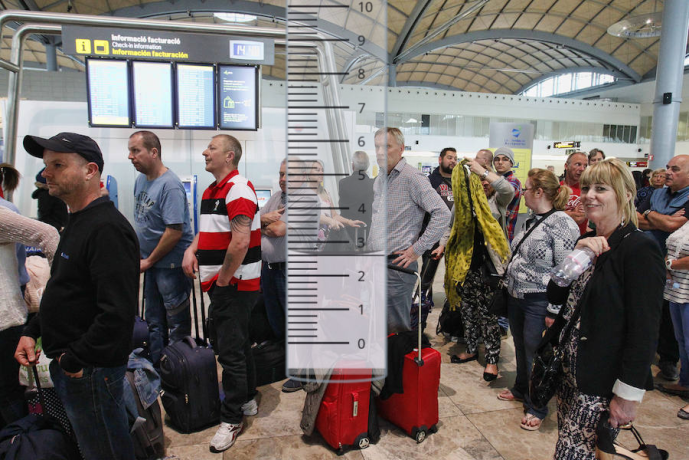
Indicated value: 2.6 mL
